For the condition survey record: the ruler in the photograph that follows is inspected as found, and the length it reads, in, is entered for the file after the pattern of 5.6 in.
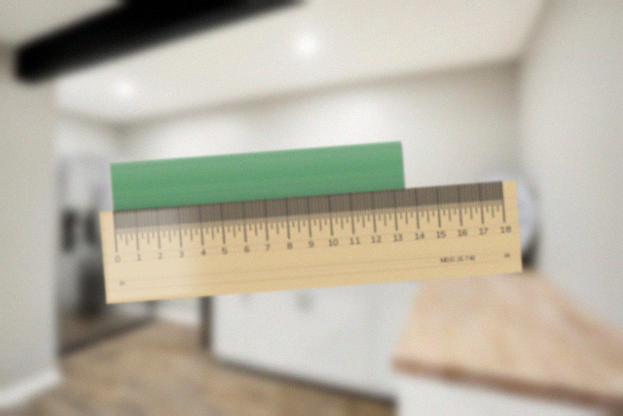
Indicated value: 13.5 in
